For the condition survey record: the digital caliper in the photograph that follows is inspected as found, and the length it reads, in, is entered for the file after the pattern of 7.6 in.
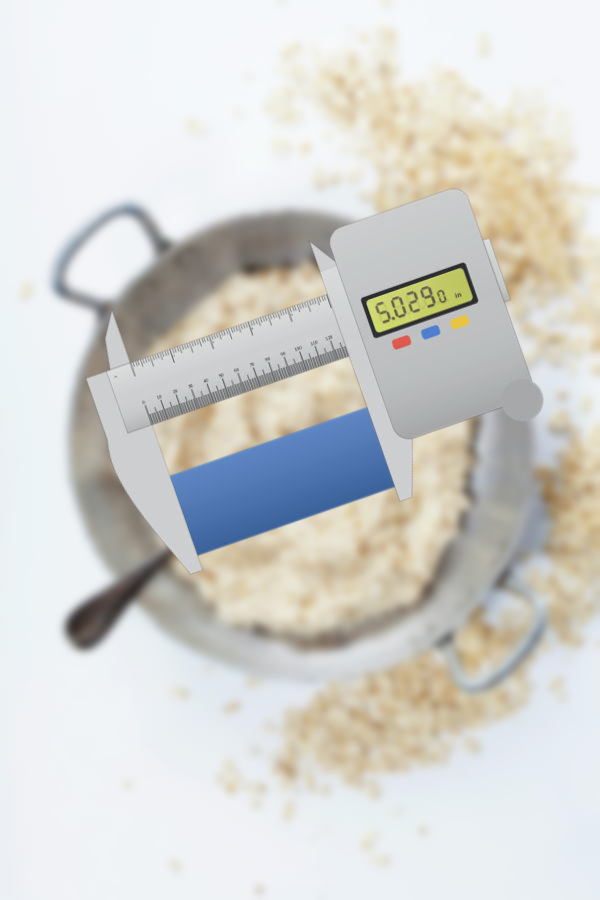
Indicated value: 5.0290 in
